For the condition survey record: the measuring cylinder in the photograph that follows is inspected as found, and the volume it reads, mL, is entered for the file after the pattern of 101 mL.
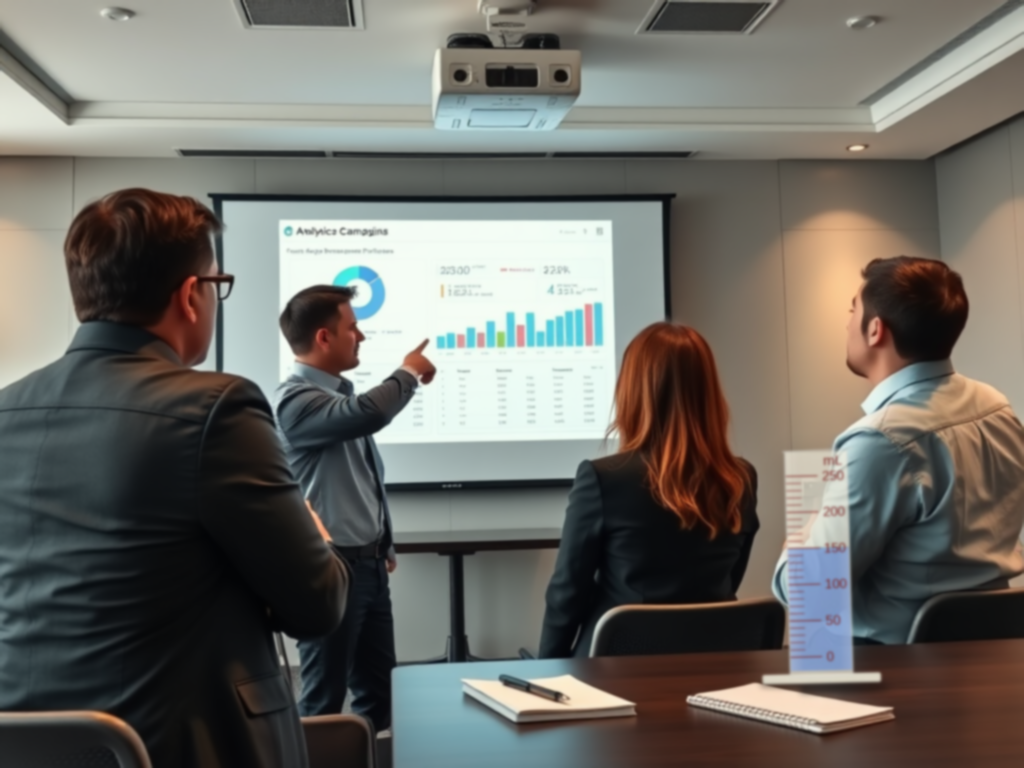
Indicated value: 150 mL
